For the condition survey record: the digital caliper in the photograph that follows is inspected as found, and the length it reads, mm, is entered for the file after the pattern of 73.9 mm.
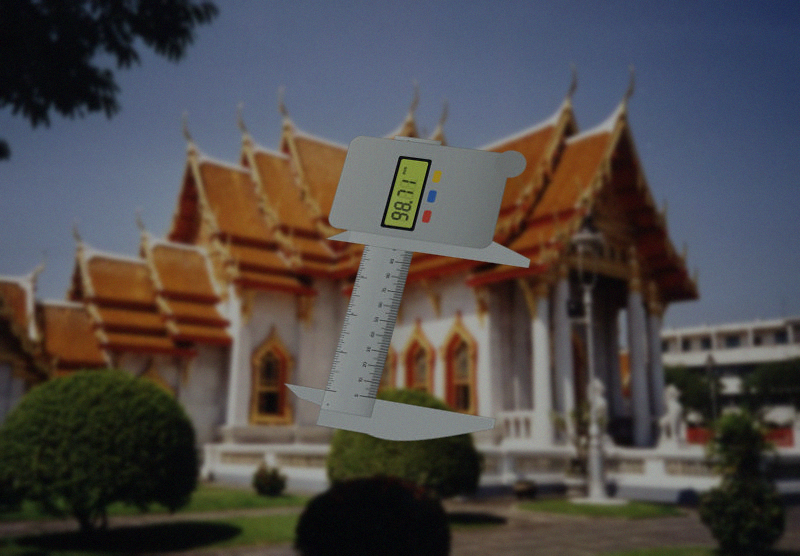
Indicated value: 98.71 mm
